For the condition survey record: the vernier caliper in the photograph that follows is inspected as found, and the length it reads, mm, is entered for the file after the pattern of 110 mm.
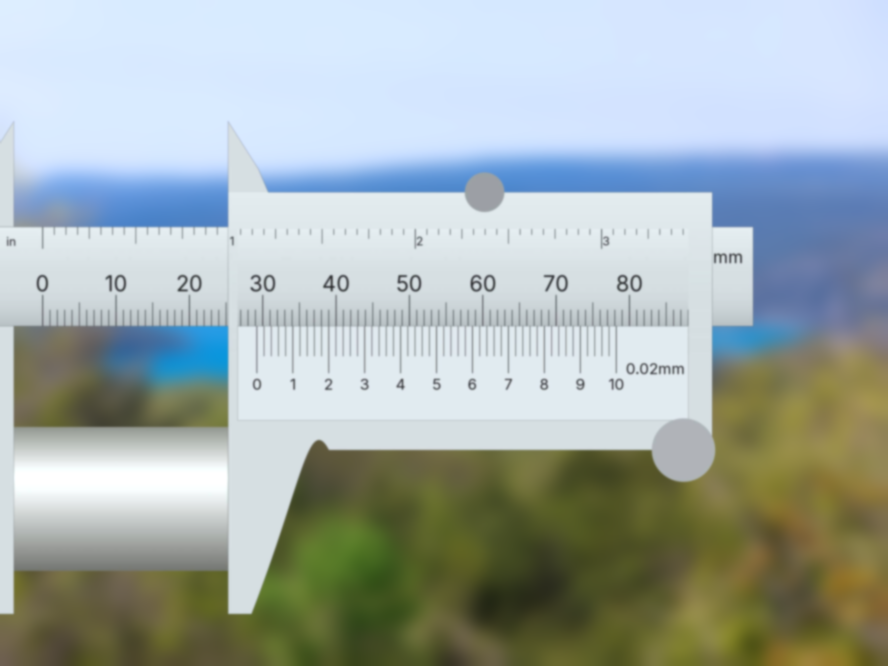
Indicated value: 29.2 mm
